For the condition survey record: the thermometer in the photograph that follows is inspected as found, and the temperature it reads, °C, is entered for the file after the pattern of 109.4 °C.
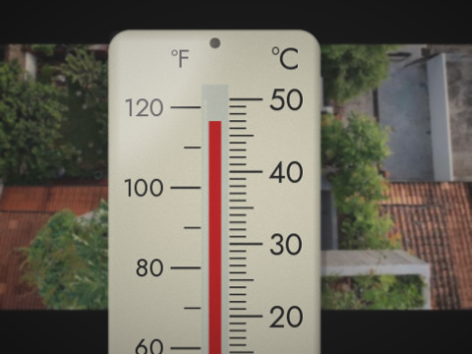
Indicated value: 47 °C
